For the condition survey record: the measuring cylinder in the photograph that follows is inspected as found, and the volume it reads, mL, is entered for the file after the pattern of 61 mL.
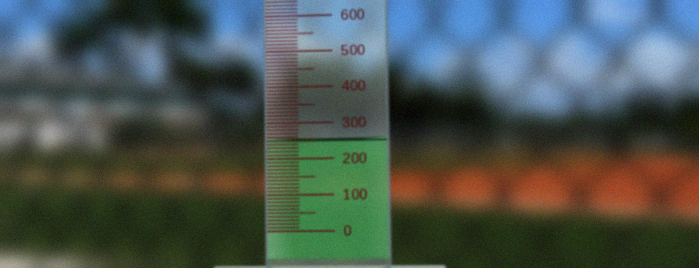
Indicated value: 250 mL
